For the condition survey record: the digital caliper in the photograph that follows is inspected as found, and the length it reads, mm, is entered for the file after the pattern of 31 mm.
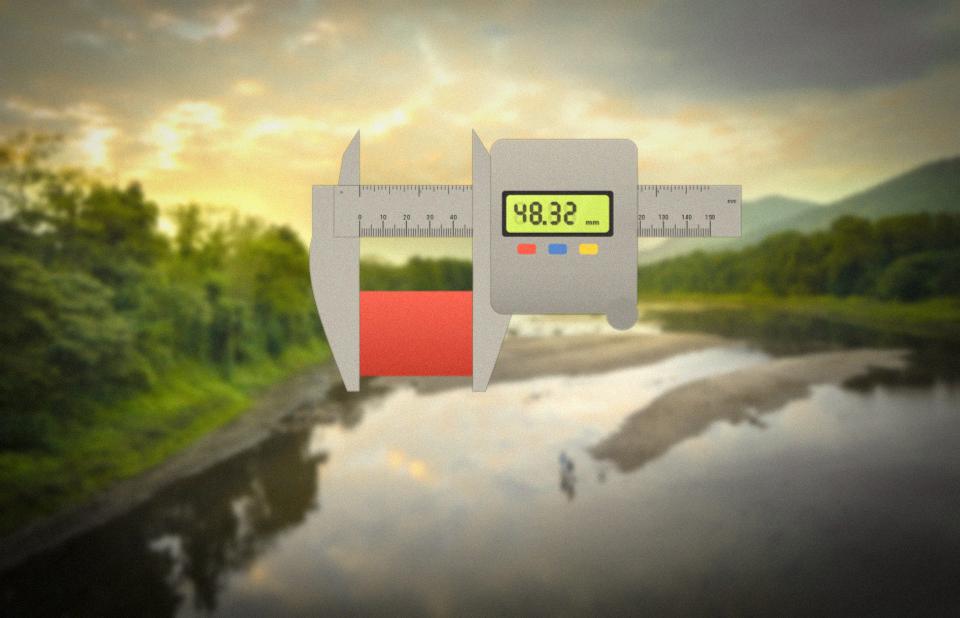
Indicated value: 48.32 mm
